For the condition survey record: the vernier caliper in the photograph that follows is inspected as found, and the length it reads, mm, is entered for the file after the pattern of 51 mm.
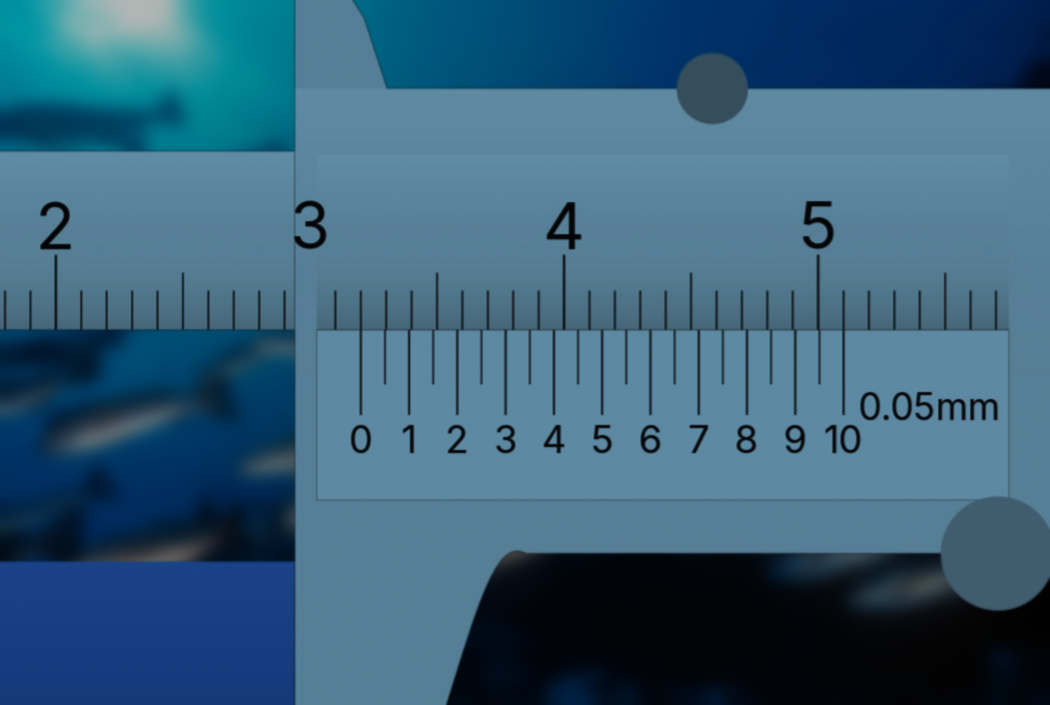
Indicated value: 32.0 mm
